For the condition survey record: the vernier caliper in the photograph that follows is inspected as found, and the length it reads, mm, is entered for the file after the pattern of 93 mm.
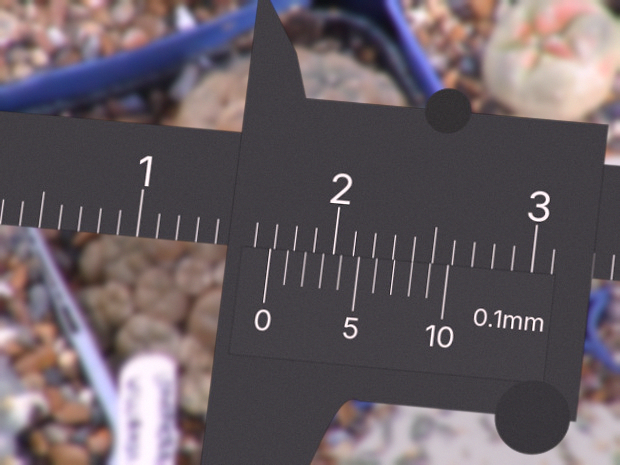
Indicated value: 16.8 mm
